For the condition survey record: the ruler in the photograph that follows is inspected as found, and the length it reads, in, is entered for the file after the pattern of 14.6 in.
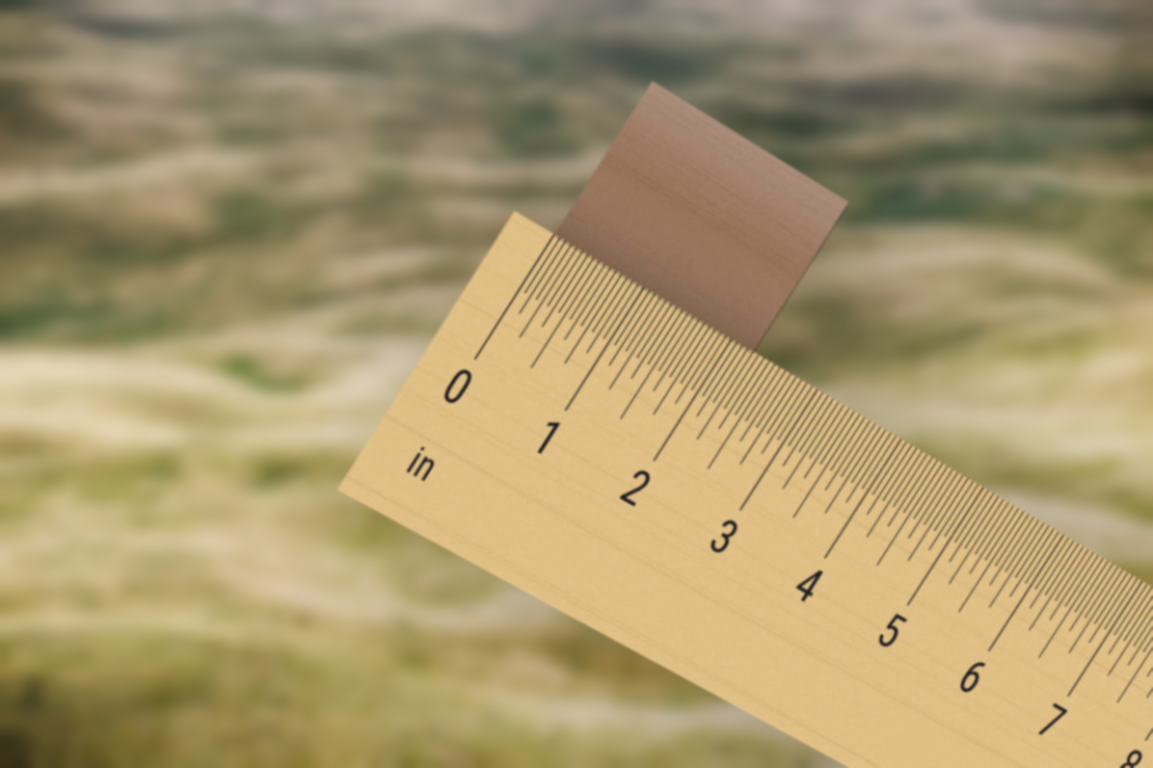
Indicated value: 2.25 in
